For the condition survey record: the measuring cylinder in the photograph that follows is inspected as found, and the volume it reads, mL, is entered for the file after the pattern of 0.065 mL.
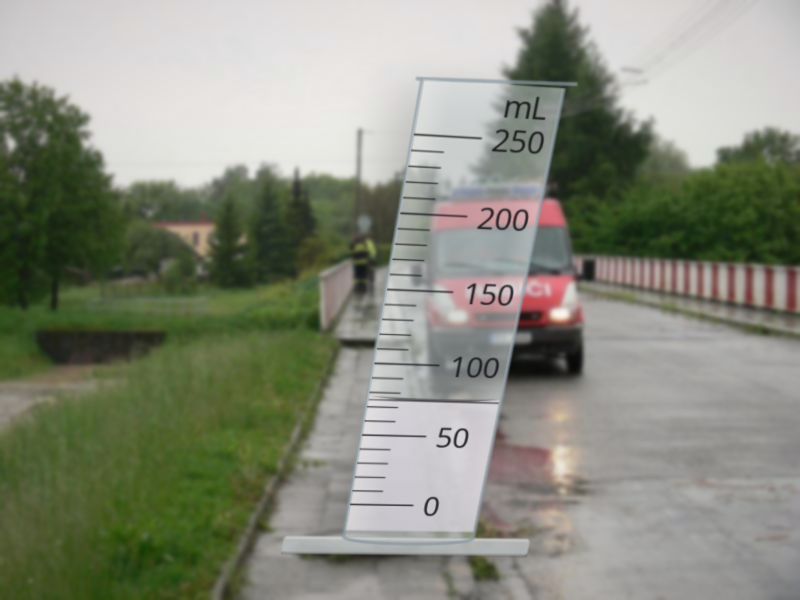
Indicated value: 75 mL
